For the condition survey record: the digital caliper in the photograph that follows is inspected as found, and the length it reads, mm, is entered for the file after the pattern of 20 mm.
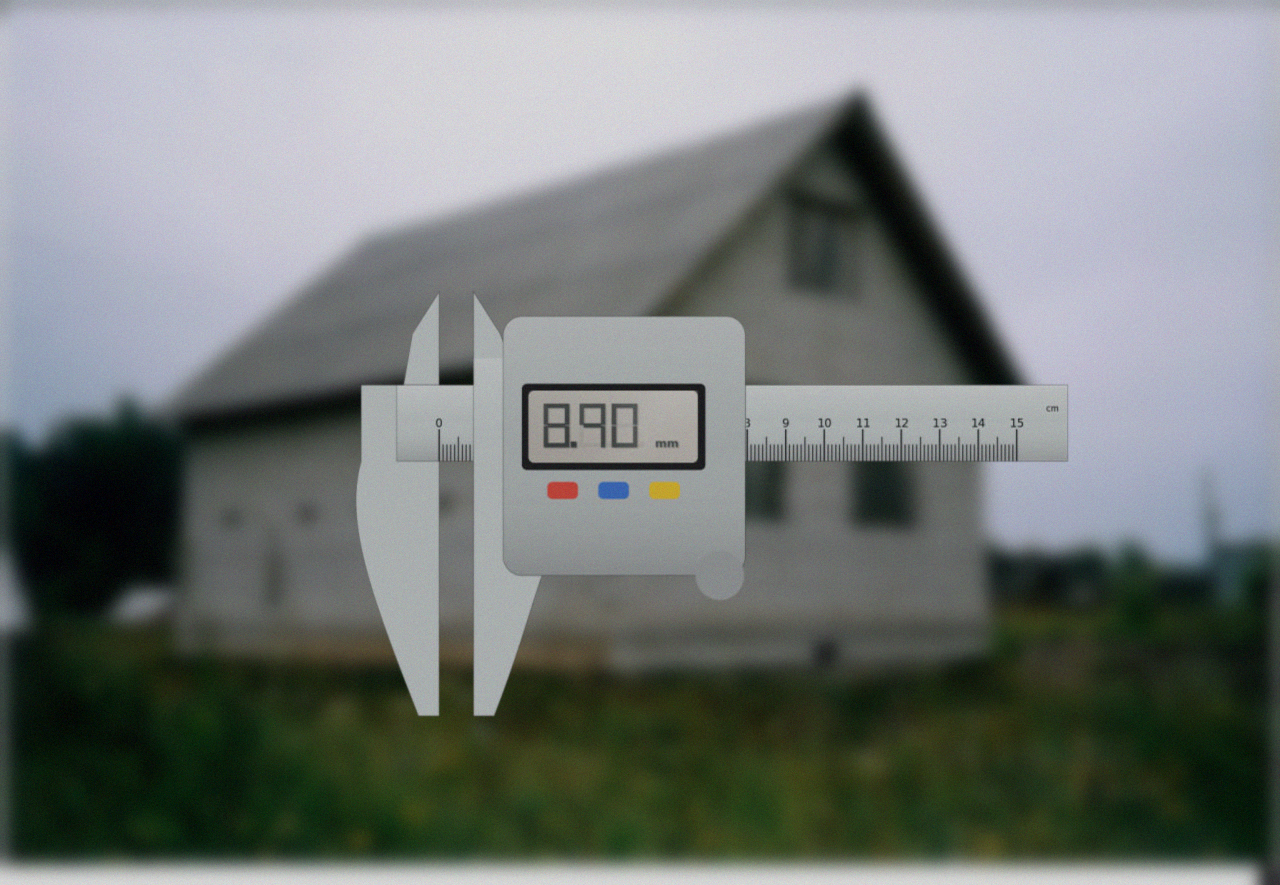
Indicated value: 8.90 mm
